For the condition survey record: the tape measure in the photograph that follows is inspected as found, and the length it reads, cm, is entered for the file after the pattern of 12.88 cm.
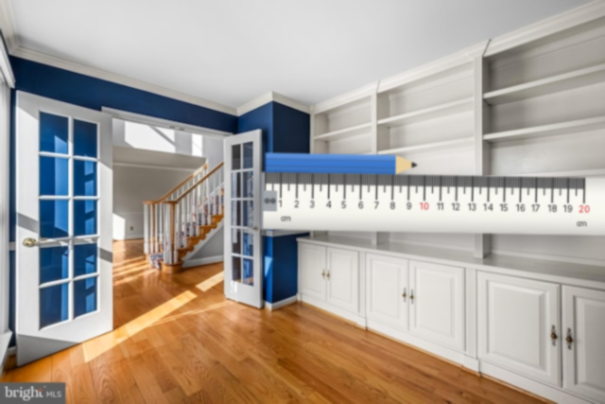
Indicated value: 9.5 cm
